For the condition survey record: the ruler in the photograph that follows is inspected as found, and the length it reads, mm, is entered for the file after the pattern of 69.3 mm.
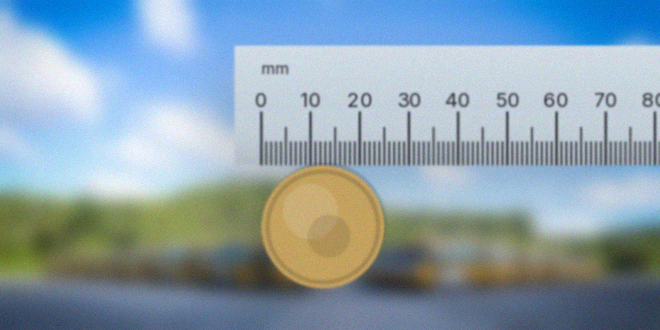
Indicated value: 25 mm
